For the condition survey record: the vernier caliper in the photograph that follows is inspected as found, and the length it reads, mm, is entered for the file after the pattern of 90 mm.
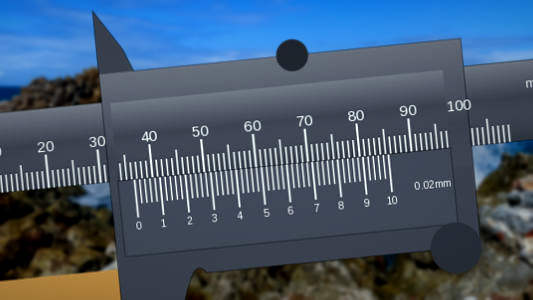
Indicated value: 36.5 mm
